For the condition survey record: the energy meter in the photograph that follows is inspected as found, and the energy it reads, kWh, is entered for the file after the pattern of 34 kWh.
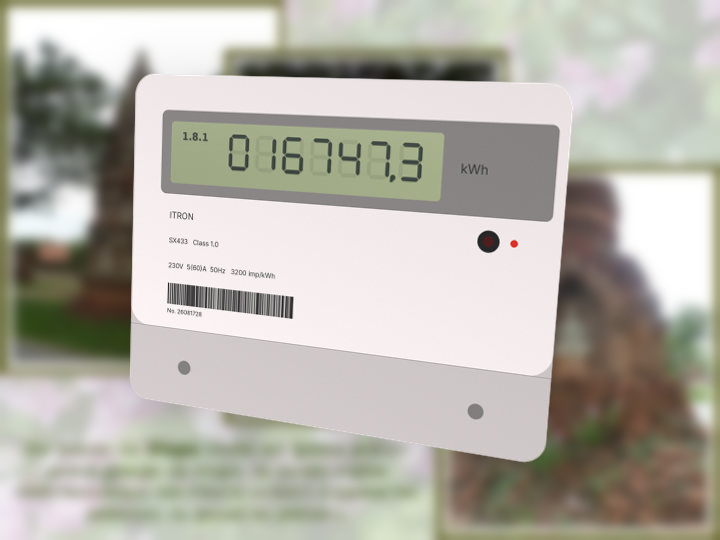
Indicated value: 16747.3 kWh
